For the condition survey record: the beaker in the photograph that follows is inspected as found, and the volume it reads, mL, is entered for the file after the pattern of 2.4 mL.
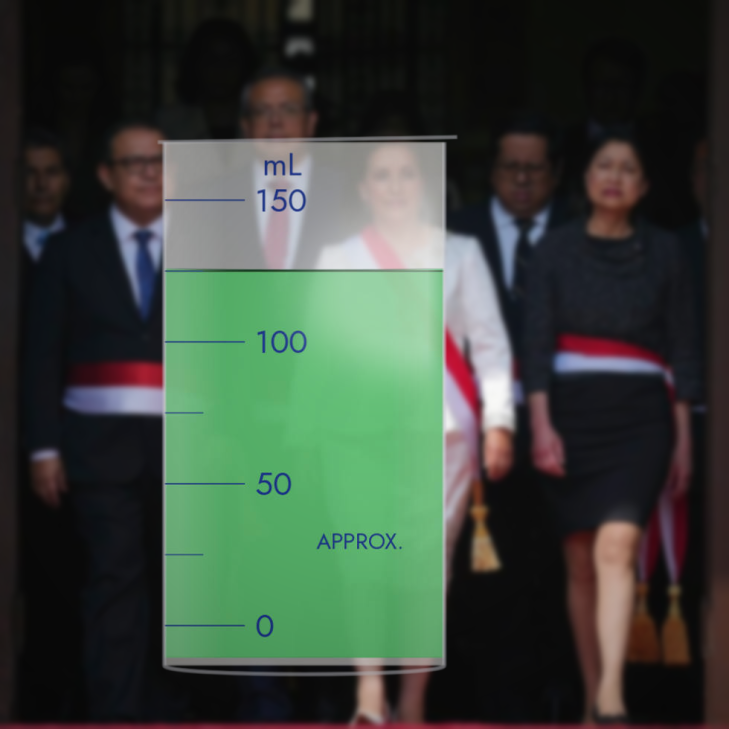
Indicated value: 125 mL
